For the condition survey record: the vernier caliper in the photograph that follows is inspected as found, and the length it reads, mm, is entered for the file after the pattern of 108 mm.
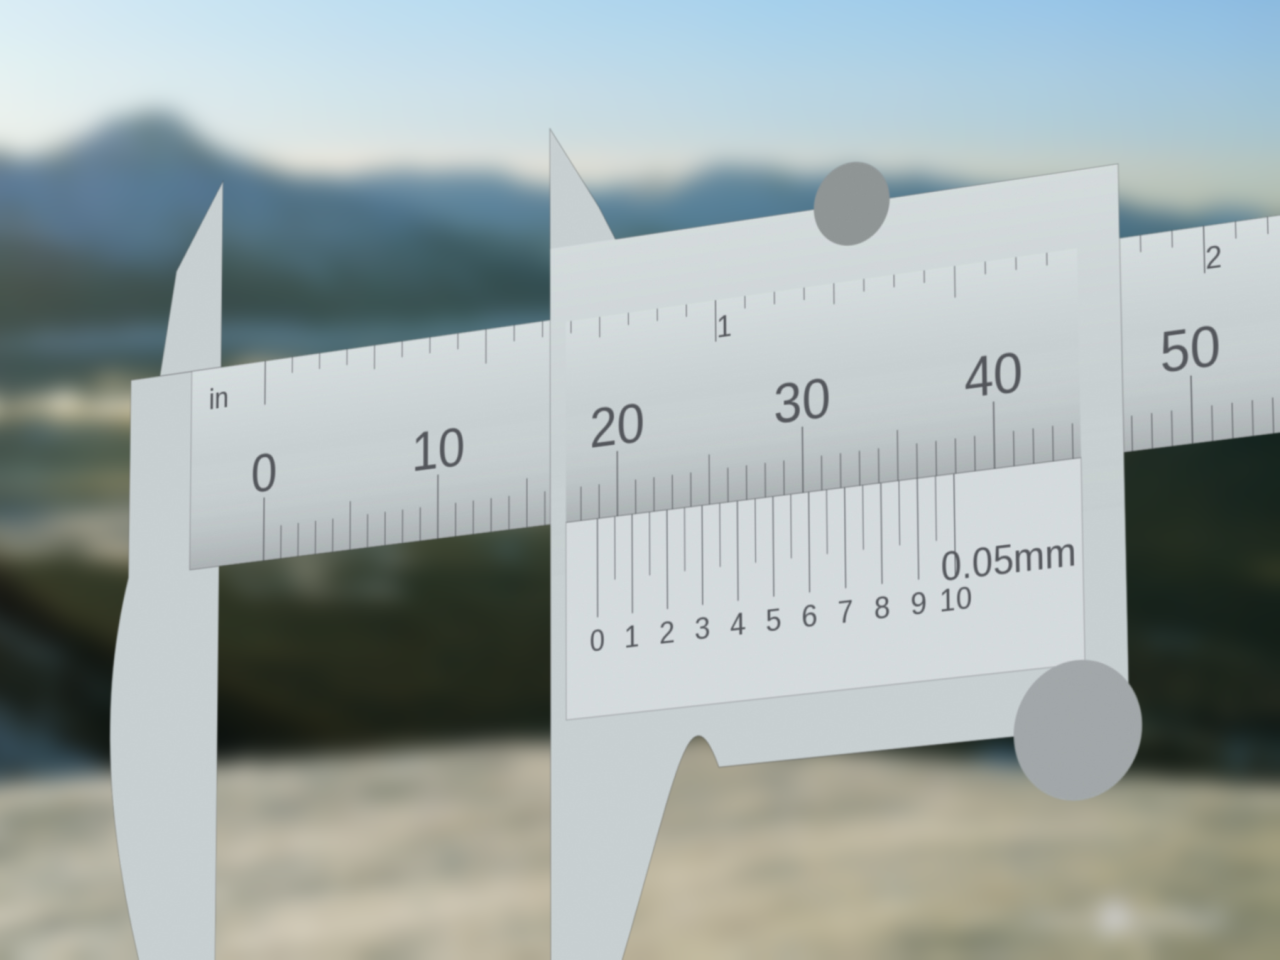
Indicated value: 18.9 mm
